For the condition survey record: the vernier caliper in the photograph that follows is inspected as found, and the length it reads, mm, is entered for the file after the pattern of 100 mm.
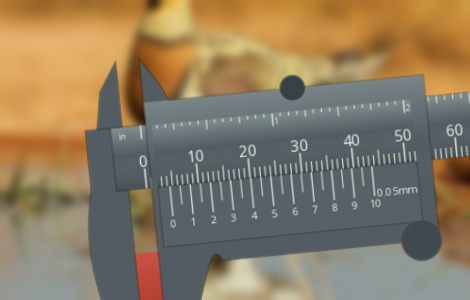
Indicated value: 4.5 mm
